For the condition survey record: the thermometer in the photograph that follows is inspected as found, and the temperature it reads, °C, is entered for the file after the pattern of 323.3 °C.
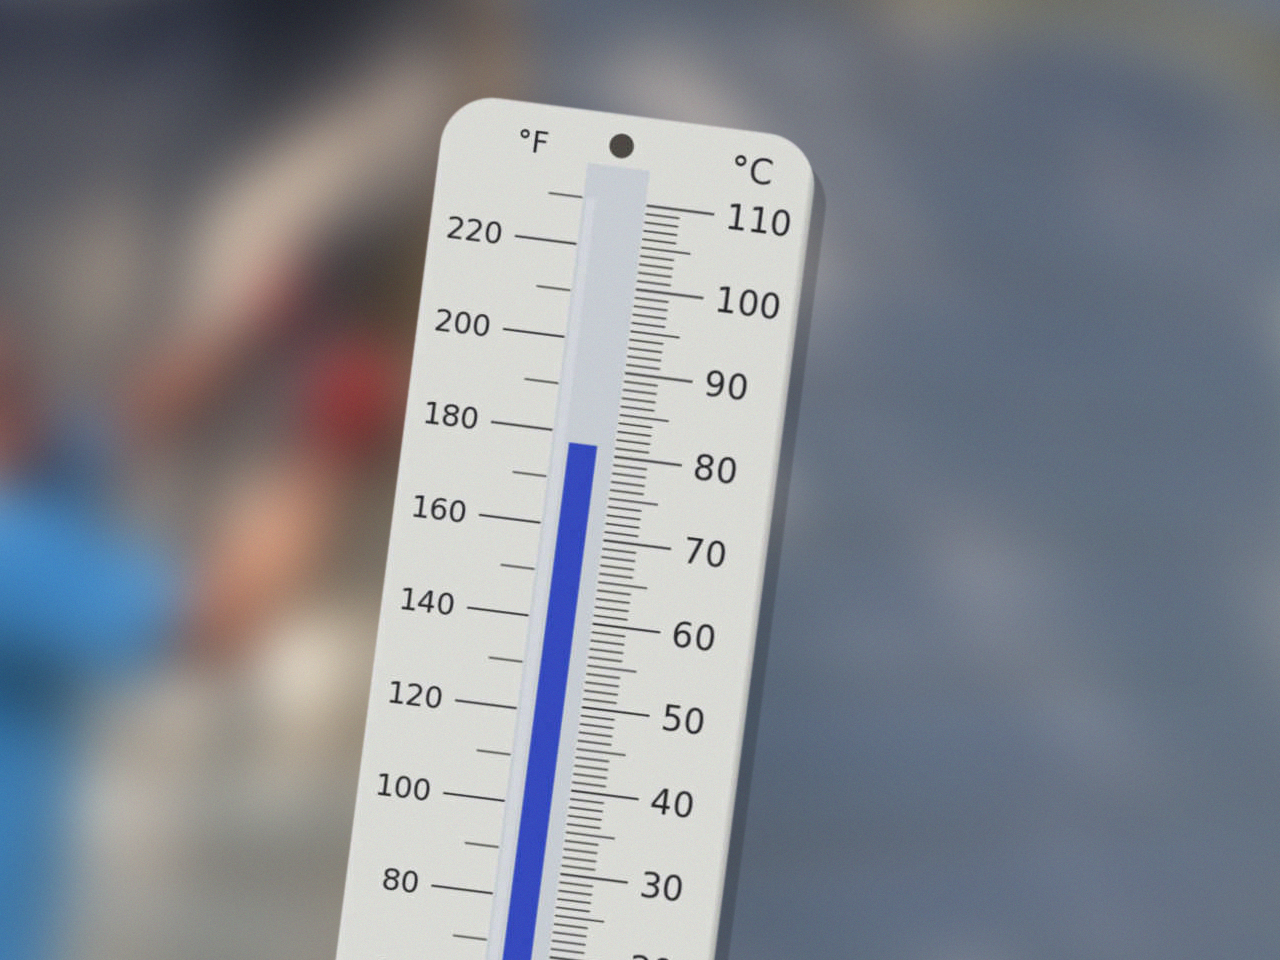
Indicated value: 81 °C
